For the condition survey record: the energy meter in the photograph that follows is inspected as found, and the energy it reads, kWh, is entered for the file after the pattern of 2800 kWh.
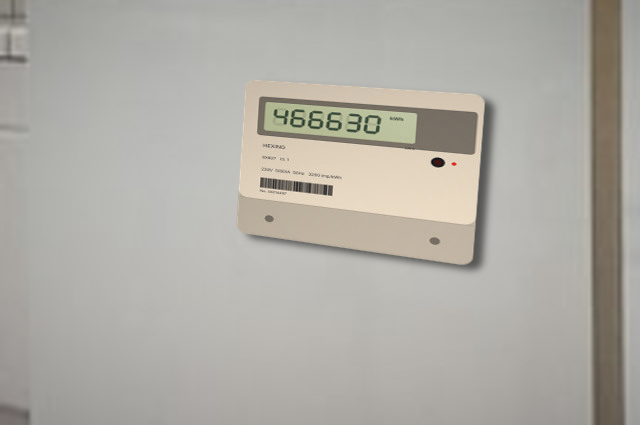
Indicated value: 466630 kWh
